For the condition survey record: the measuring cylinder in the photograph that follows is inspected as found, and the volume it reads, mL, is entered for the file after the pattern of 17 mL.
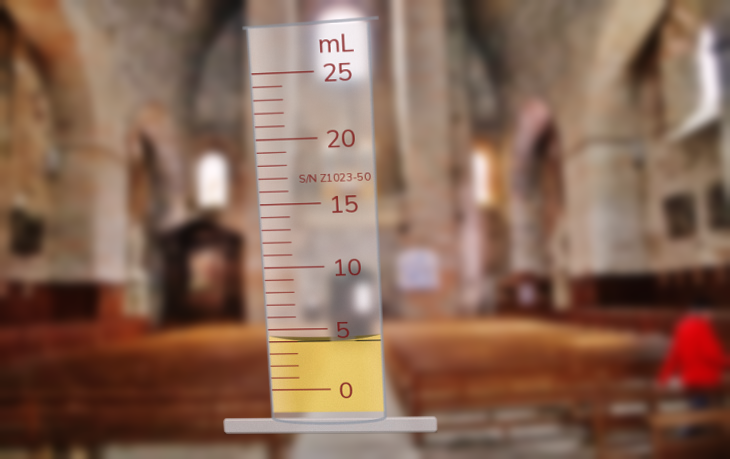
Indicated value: 4 mL
